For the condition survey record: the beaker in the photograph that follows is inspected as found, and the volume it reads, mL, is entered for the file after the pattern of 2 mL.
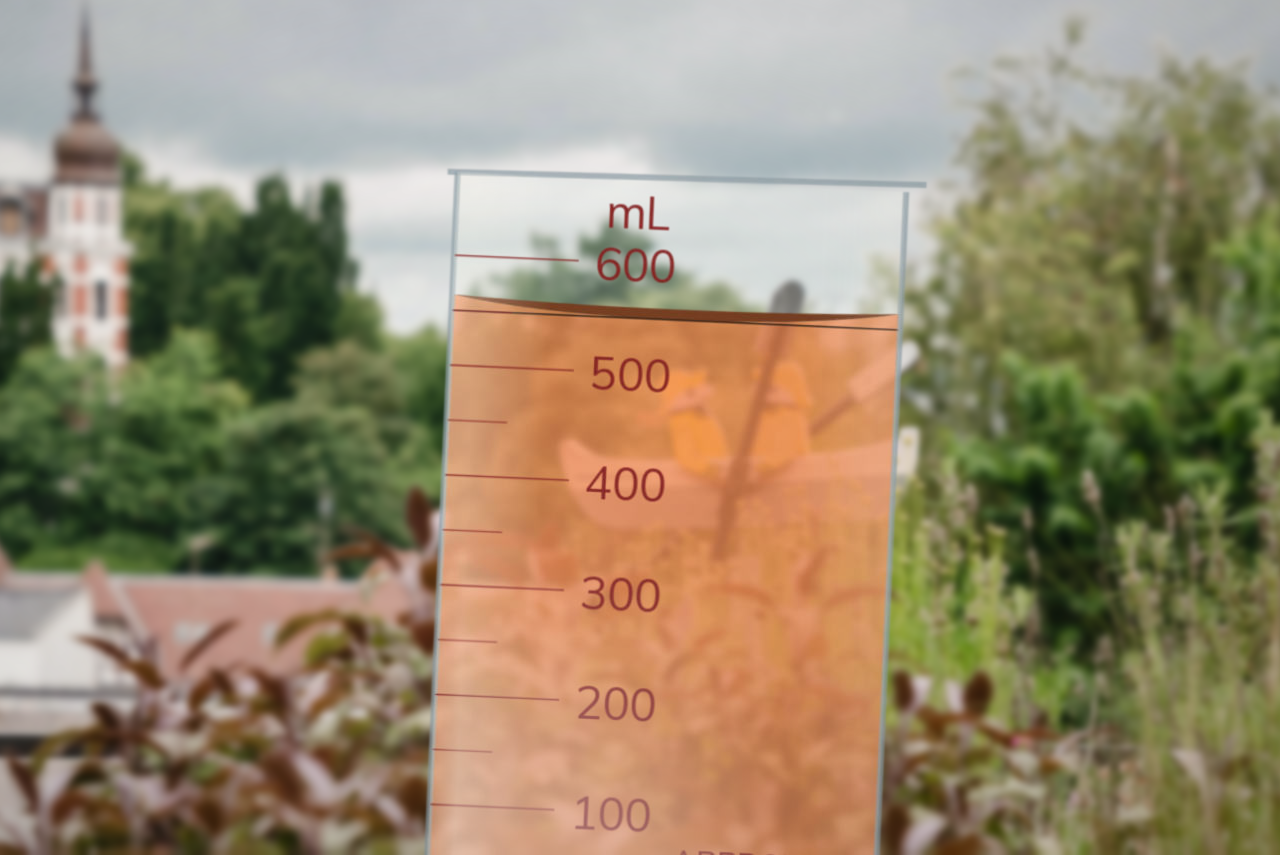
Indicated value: 550 mL
